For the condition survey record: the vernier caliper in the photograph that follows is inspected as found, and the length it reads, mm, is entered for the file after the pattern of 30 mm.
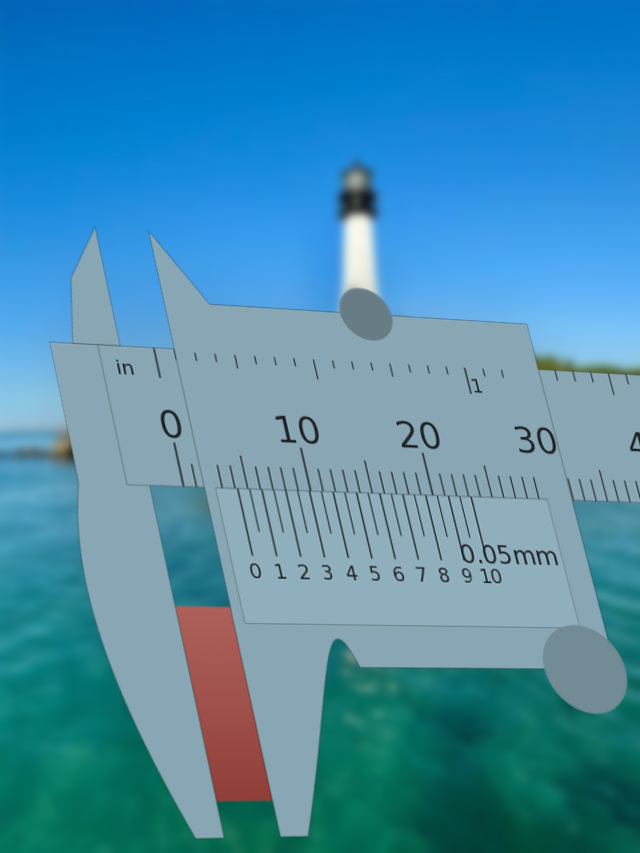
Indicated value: 4.2 mm
